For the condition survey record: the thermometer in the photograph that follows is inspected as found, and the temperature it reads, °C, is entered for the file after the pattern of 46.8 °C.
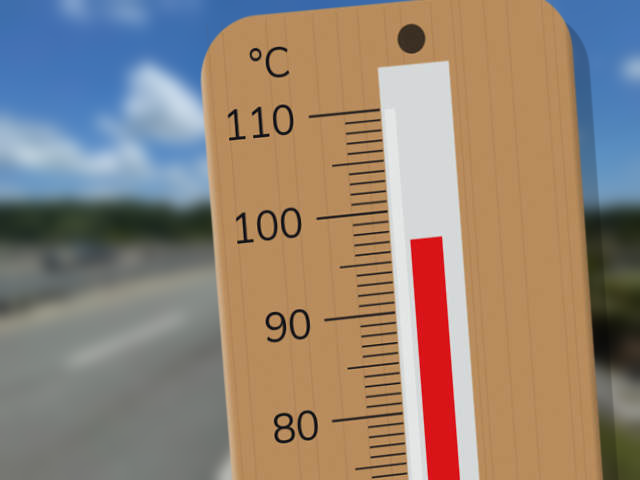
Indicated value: 97 °C
